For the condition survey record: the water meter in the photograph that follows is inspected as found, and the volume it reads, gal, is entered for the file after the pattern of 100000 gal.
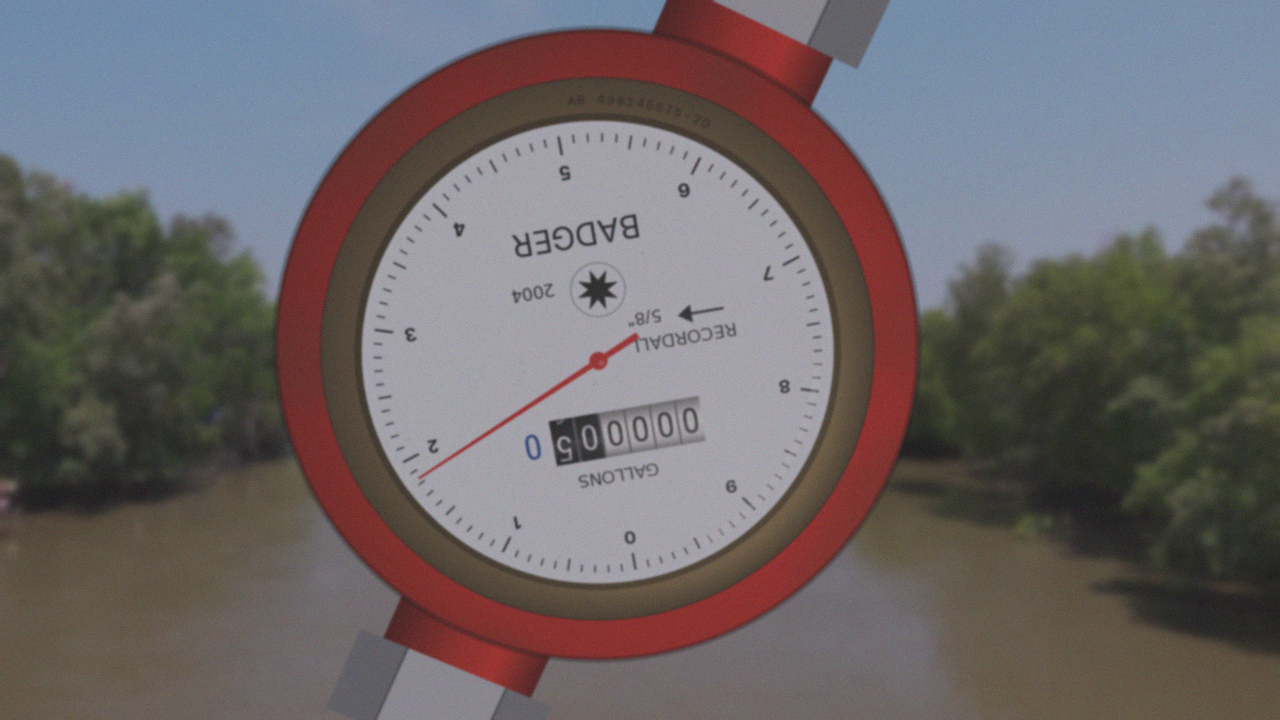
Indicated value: 51.8 gal
